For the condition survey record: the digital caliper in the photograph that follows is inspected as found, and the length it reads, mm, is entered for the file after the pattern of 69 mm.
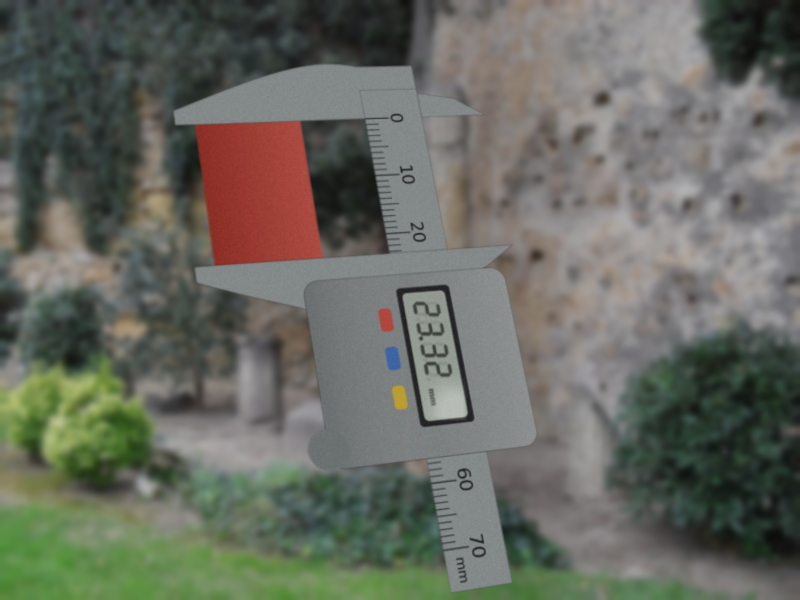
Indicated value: 23.32 mm
